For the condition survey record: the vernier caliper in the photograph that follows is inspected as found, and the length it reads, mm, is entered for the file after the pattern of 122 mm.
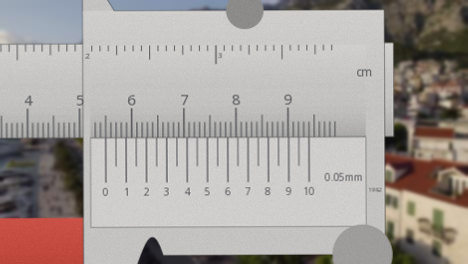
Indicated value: 55.0 mm
